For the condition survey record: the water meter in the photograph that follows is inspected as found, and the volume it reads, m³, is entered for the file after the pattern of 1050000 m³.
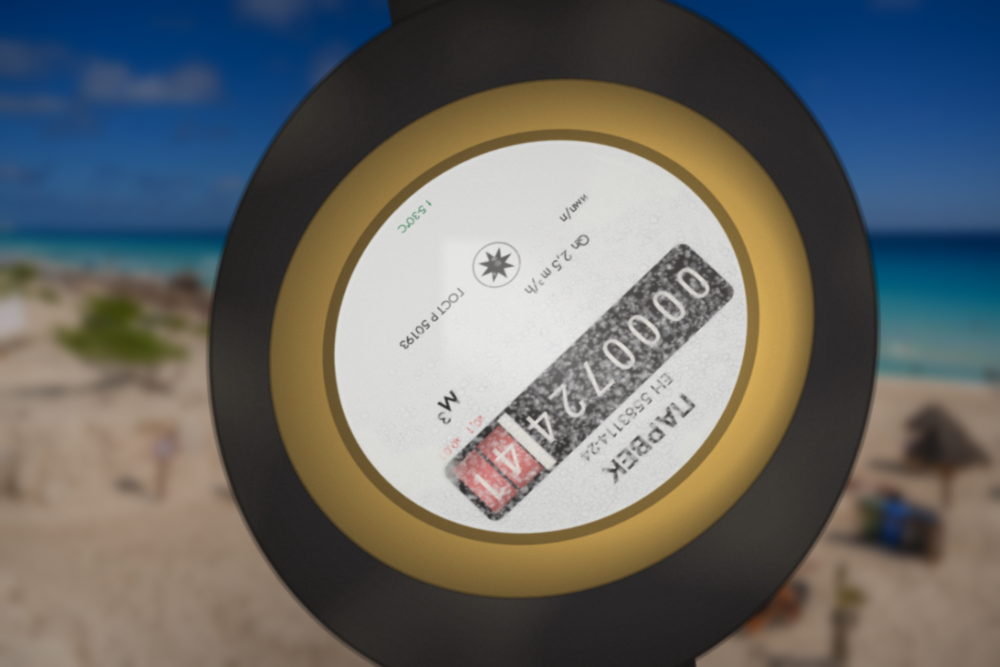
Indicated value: 724.41 m³
